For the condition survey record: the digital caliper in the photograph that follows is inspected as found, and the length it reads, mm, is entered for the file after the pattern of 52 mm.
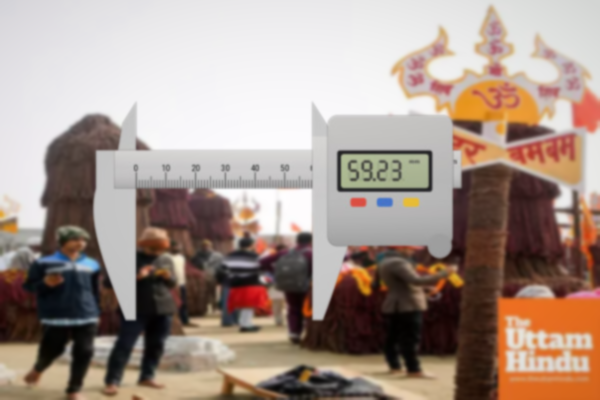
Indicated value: 59.23 mm
